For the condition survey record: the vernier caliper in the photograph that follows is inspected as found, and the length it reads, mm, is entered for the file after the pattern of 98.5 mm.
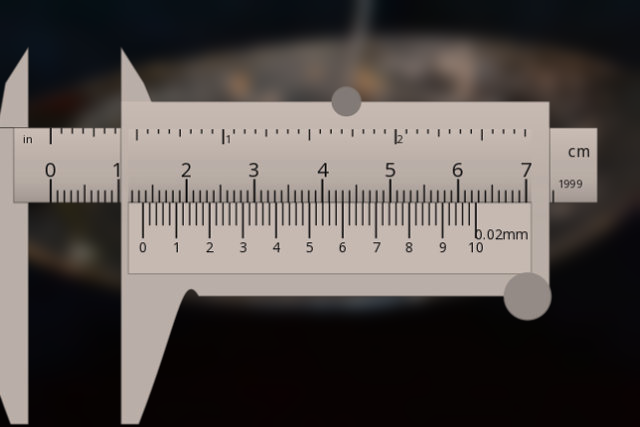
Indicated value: 13.6 mm
